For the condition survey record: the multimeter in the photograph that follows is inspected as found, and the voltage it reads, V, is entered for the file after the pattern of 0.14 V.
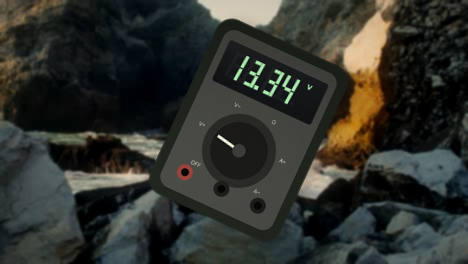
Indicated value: 13.34 V
